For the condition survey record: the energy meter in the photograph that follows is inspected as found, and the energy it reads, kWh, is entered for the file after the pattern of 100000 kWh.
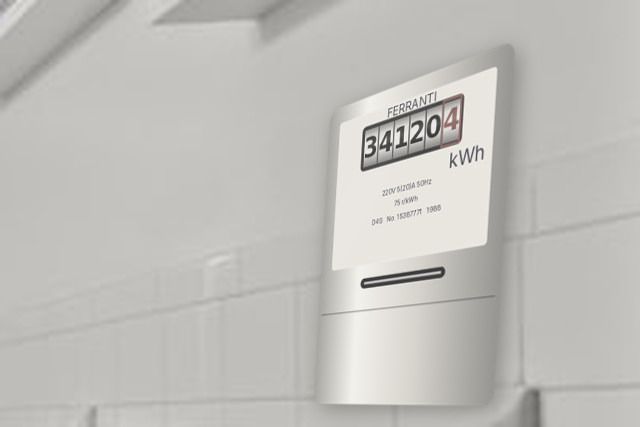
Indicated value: 34120.4 kWh
